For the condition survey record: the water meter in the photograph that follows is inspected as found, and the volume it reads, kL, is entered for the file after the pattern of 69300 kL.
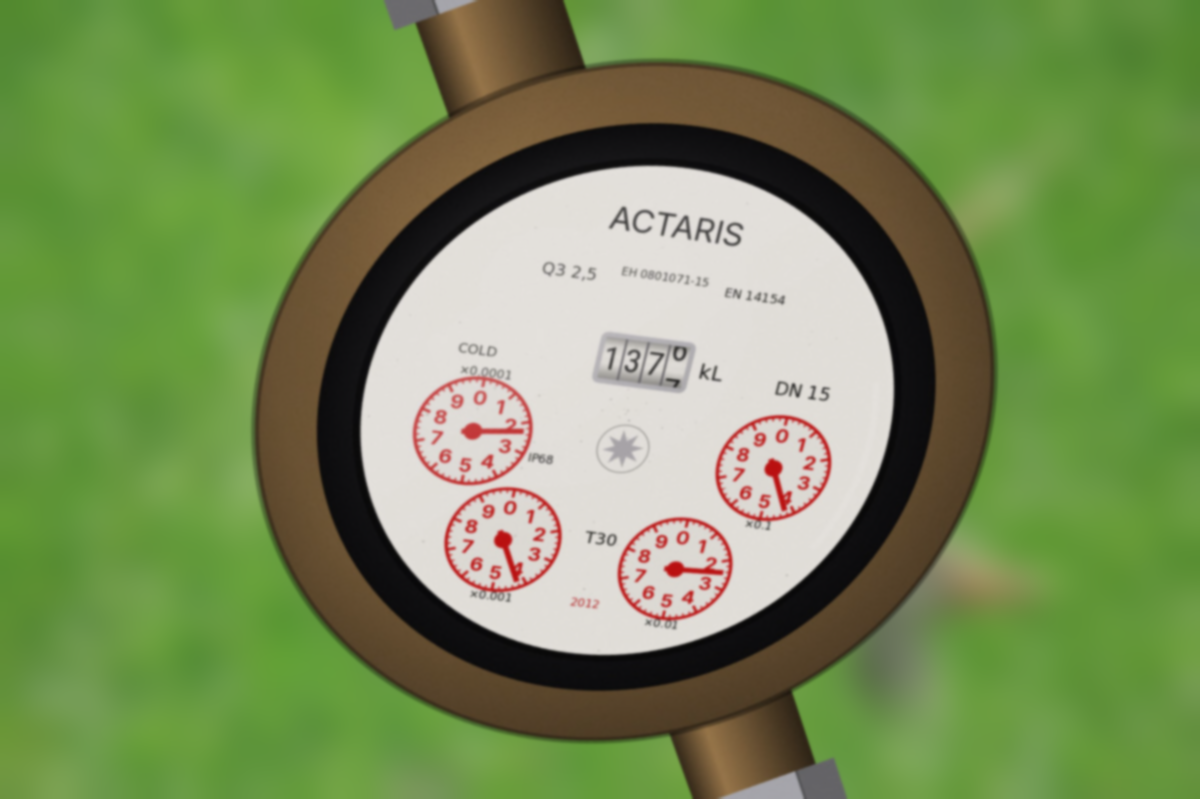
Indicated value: 1376.4242 kL
